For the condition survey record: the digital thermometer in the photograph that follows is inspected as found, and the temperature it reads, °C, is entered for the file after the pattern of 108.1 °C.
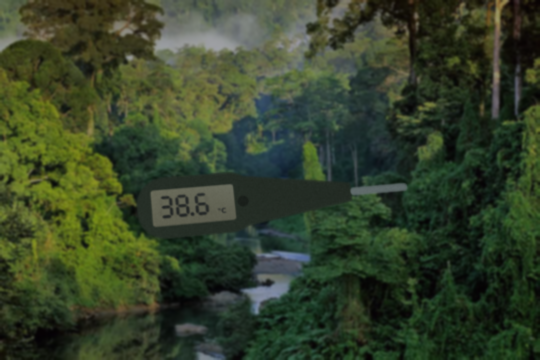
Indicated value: 38.6 °C
